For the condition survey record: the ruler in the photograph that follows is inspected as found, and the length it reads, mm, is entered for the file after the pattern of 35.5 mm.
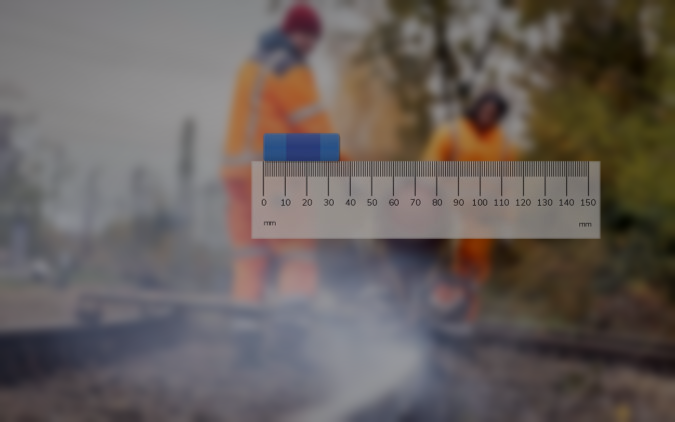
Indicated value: 35 mm
